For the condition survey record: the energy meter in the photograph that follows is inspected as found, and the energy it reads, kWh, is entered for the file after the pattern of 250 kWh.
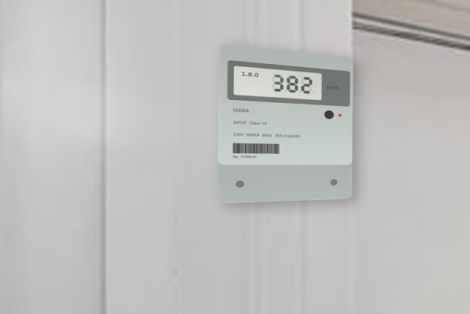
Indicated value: 382 kWh
